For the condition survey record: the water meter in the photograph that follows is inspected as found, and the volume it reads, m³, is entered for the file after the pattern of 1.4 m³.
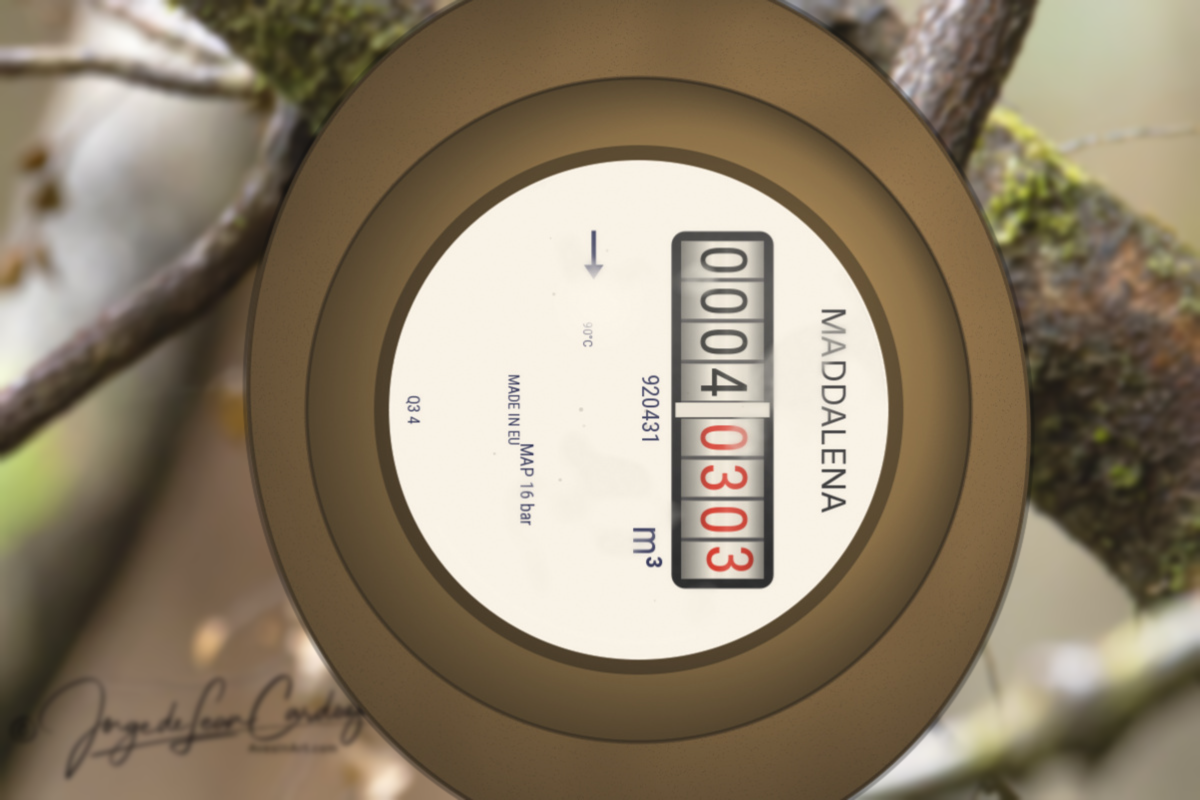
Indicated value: 4.0303 m³
